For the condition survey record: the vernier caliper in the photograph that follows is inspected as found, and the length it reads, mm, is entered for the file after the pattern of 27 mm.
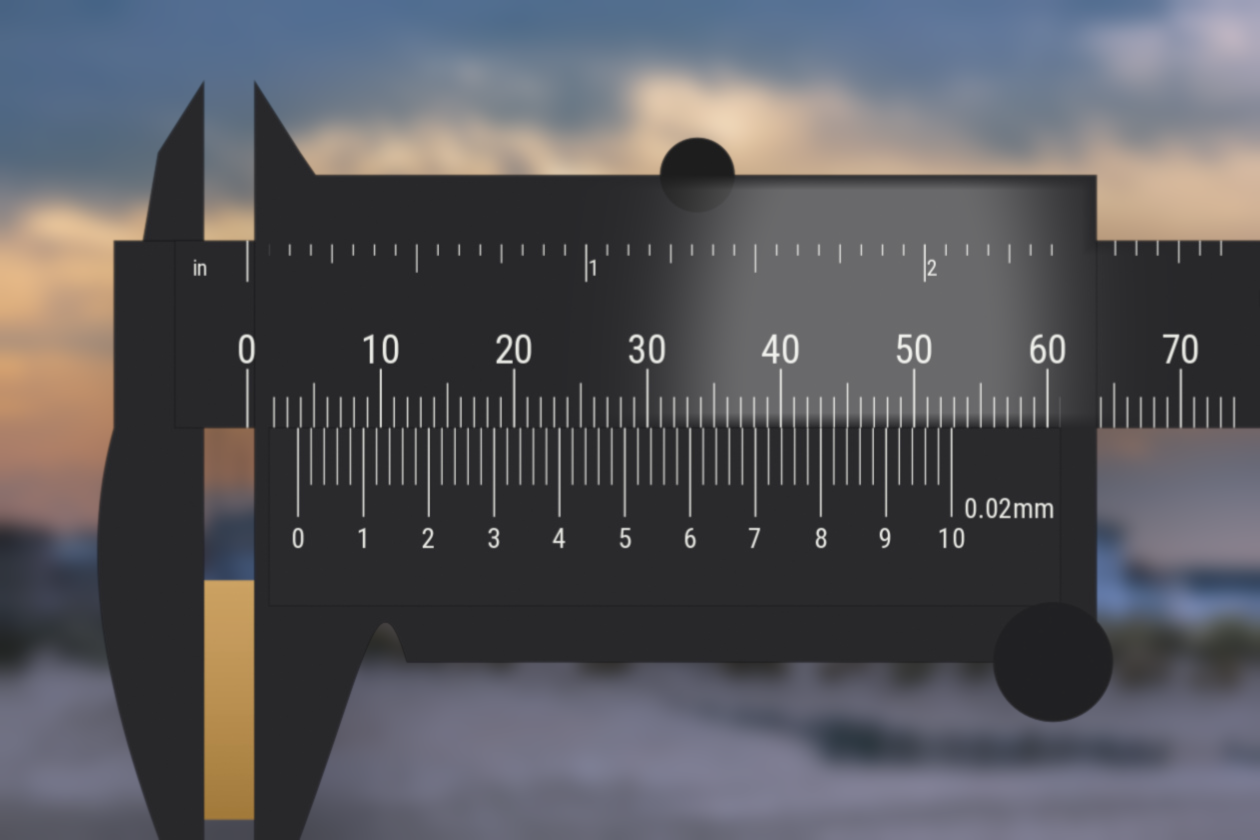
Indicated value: 3.8 mm
